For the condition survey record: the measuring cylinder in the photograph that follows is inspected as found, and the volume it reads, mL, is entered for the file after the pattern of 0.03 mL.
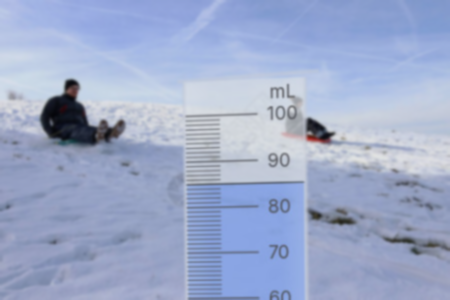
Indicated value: 85 mL
